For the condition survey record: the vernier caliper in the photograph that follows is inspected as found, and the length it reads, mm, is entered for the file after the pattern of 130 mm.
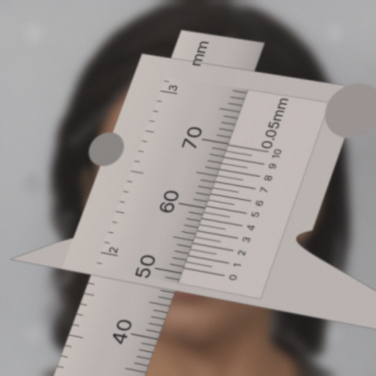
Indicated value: 50.8 mm
